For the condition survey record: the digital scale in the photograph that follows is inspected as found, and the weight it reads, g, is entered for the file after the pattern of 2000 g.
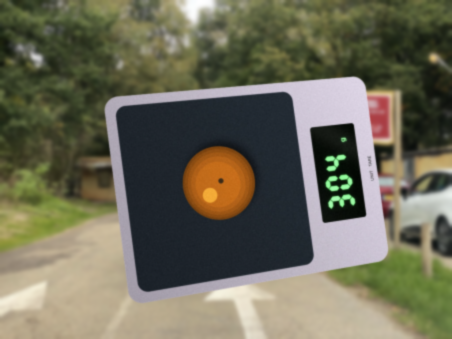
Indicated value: 304 g
